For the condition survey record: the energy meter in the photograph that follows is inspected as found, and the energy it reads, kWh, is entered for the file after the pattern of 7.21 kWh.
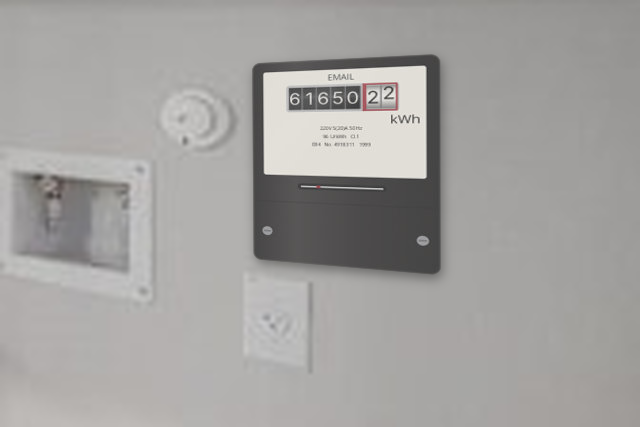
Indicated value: 61650.22 kWh
